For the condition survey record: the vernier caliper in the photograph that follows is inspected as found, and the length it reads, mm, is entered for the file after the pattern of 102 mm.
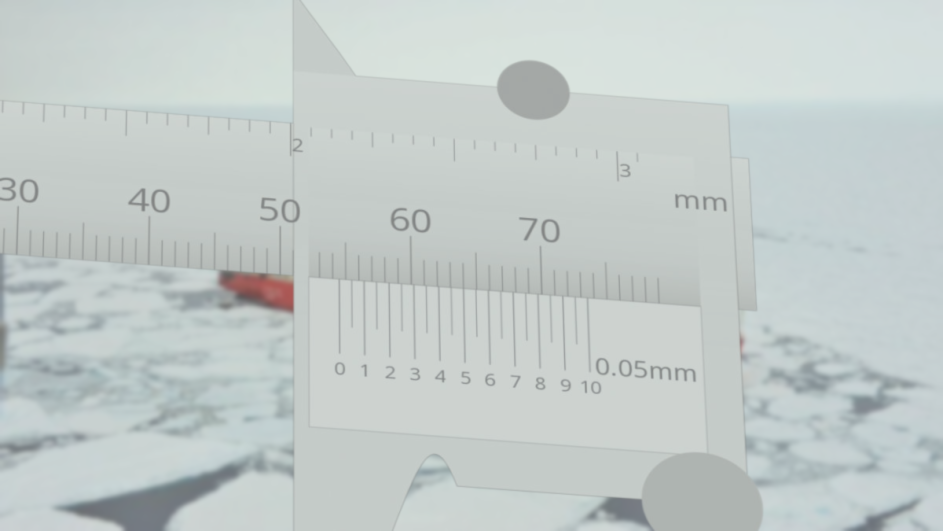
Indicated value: 54.5 mm
